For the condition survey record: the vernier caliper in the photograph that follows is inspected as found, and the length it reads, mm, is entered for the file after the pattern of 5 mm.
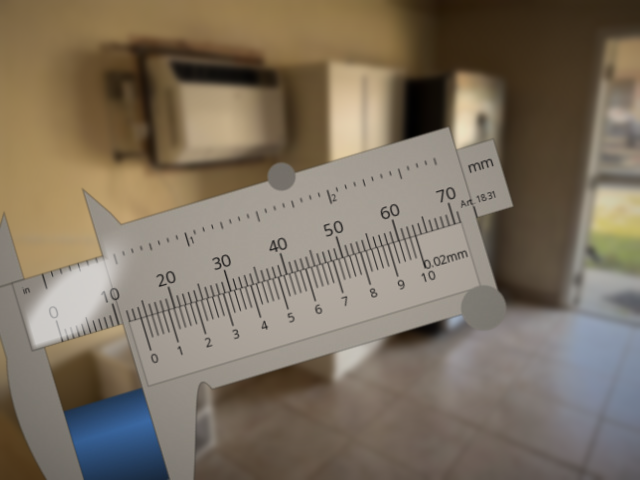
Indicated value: 14.0 mm
